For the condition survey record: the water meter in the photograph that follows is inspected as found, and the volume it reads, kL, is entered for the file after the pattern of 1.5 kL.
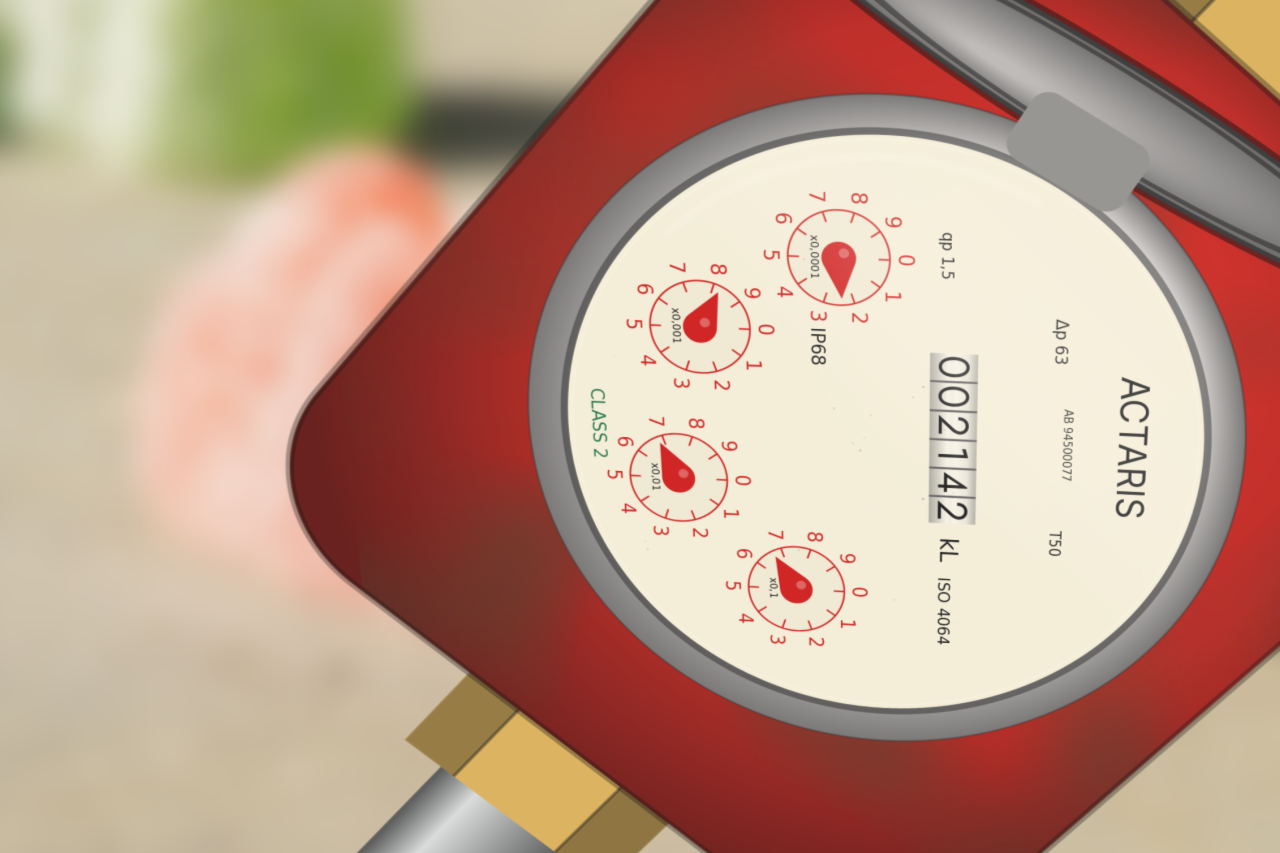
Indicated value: 2142.6682 kL
